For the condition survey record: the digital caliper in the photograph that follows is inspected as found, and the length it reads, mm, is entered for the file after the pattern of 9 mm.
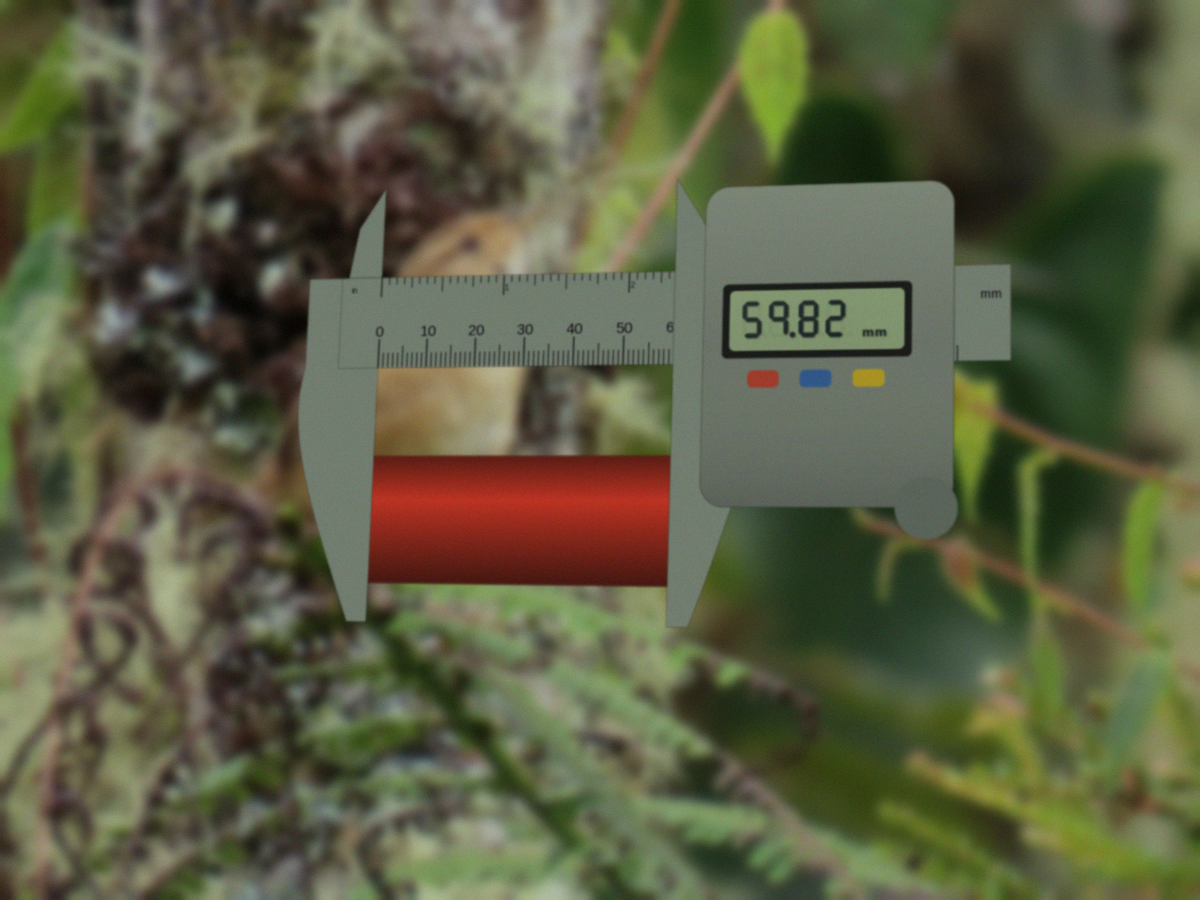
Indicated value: 59.82 mm
